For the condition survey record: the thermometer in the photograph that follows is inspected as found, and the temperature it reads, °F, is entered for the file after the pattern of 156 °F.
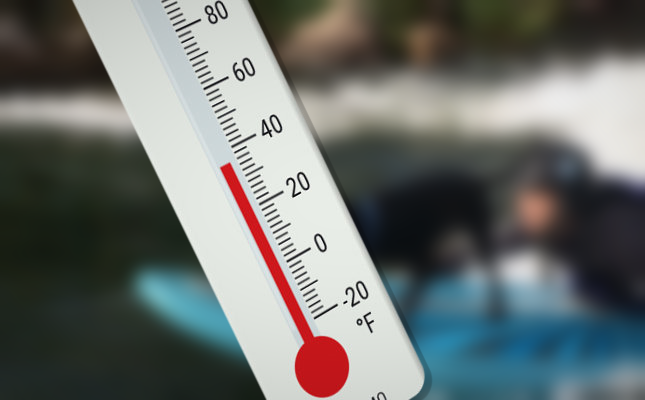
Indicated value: 36 °F
